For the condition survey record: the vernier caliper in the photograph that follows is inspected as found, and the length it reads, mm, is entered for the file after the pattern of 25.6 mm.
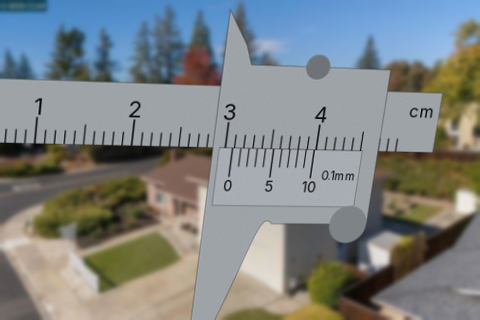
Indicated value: 30.8 mm
